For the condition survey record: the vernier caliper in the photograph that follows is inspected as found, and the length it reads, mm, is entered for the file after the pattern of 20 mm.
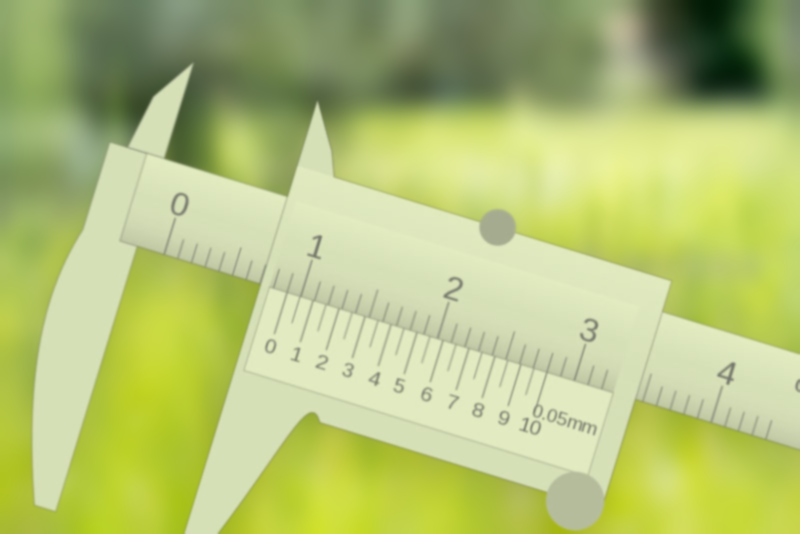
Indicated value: 9.0 mm
